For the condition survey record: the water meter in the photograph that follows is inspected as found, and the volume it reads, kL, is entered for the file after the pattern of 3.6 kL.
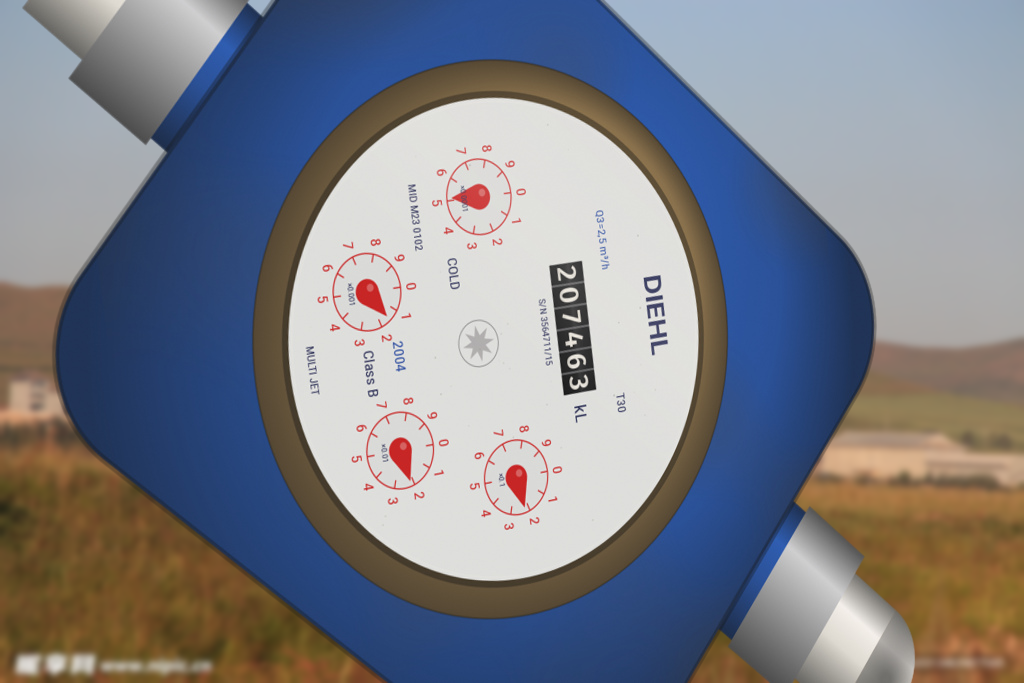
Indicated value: 207463.2215 kL
